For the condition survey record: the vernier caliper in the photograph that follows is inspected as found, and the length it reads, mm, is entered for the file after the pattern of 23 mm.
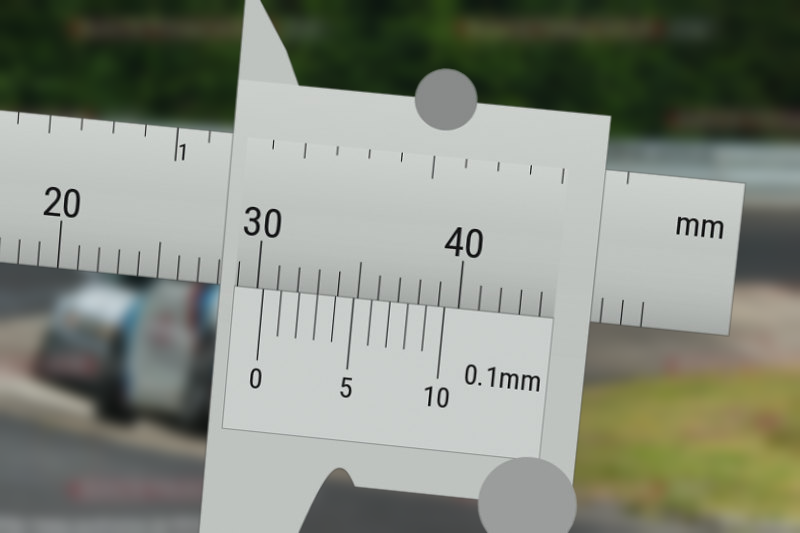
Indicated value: 30.3 mm
